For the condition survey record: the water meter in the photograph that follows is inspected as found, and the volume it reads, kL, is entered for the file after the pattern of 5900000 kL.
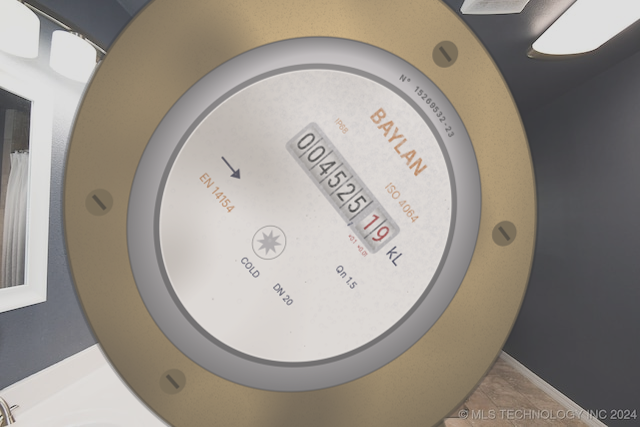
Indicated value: 4525.19 kL
